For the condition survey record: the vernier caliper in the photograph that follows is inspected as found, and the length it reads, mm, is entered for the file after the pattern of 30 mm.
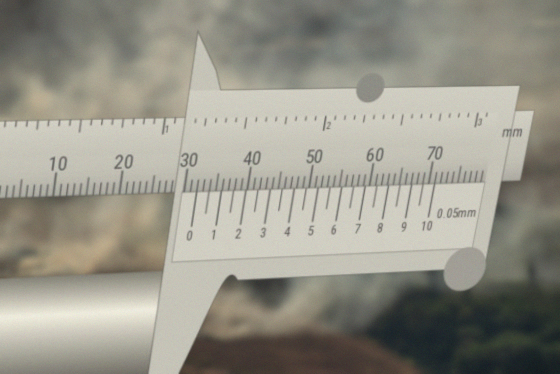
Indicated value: 32.0 mm
